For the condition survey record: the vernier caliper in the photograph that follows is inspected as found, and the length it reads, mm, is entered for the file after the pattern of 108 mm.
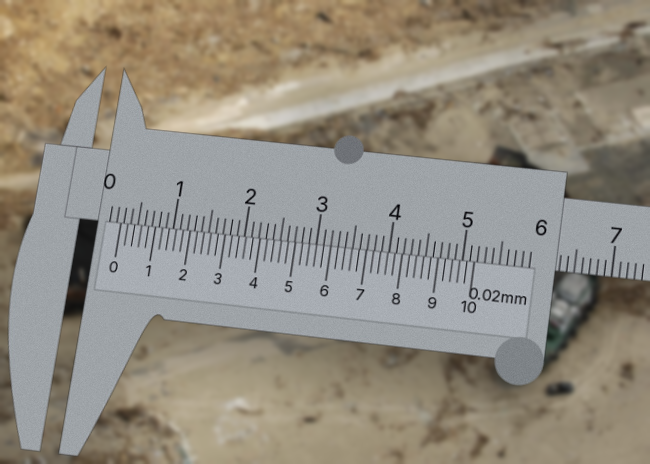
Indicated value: 2.6 mm
